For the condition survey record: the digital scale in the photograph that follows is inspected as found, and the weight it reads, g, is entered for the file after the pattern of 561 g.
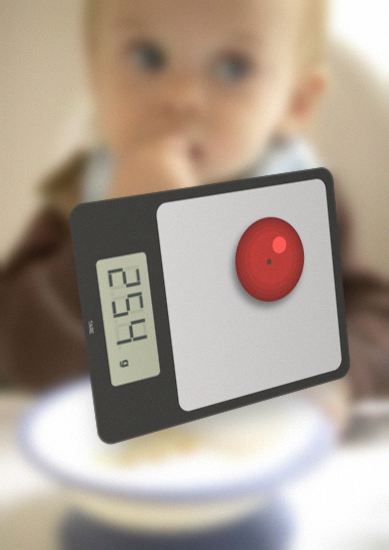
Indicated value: 254 g
